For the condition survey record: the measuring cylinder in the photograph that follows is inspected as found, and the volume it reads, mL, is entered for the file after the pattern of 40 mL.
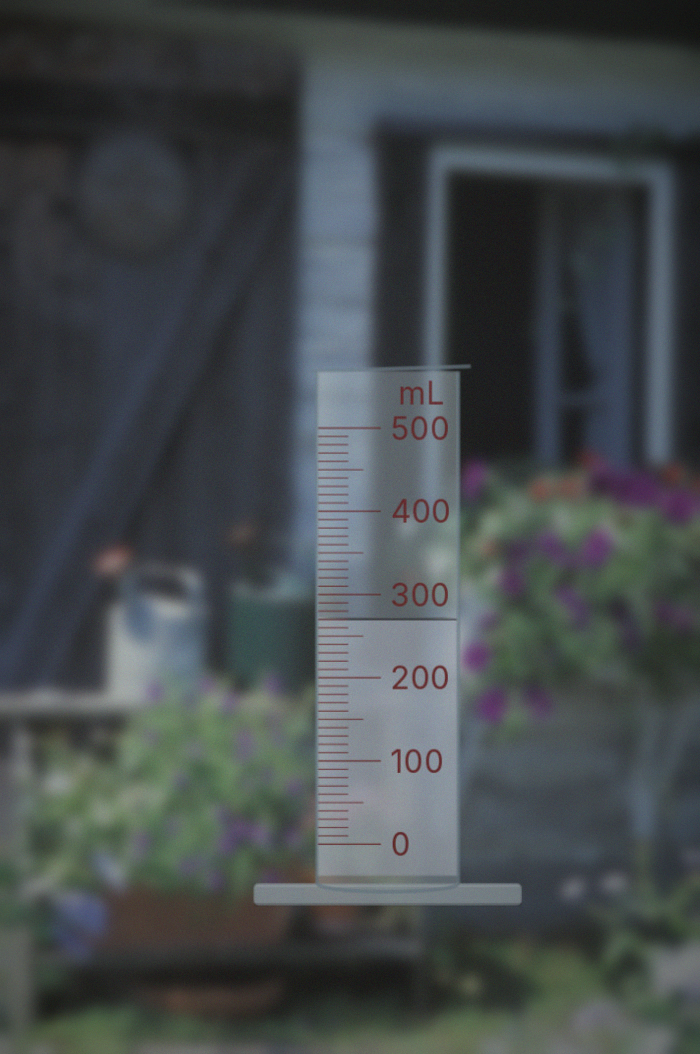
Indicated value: 270 mL
